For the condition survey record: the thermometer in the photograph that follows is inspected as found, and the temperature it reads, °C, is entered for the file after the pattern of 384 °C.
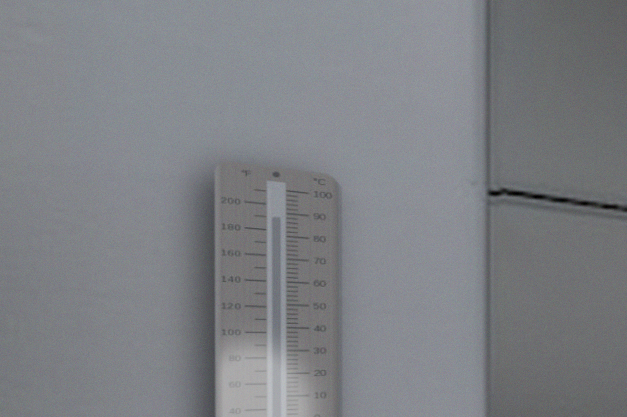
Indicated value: 88 °C
